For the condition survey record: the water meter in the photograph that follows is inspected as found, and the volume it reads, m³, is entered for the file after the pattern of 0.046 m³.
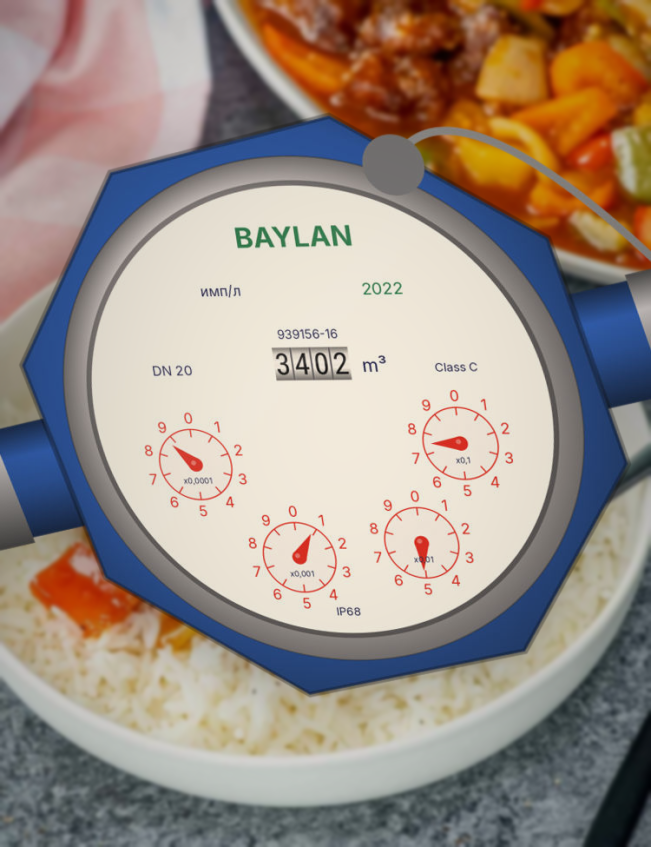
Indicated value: 3402.7508 m³
